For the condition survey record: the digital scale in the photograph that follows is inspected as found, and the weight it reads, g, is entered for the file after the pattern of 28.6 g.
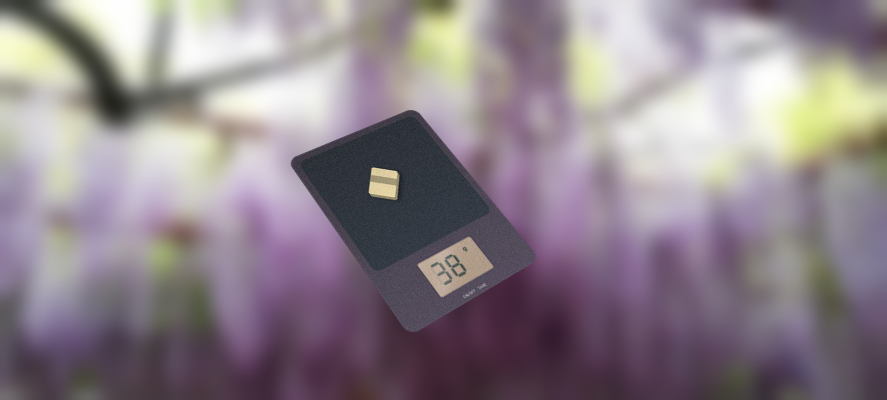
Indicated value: 38 g
